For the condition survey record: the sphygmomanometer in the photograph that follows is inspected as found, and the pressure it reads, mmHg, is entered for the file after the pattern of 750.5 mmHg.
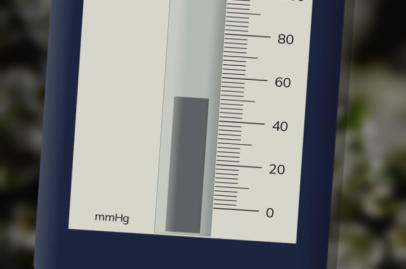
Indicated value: 50 mmHg
